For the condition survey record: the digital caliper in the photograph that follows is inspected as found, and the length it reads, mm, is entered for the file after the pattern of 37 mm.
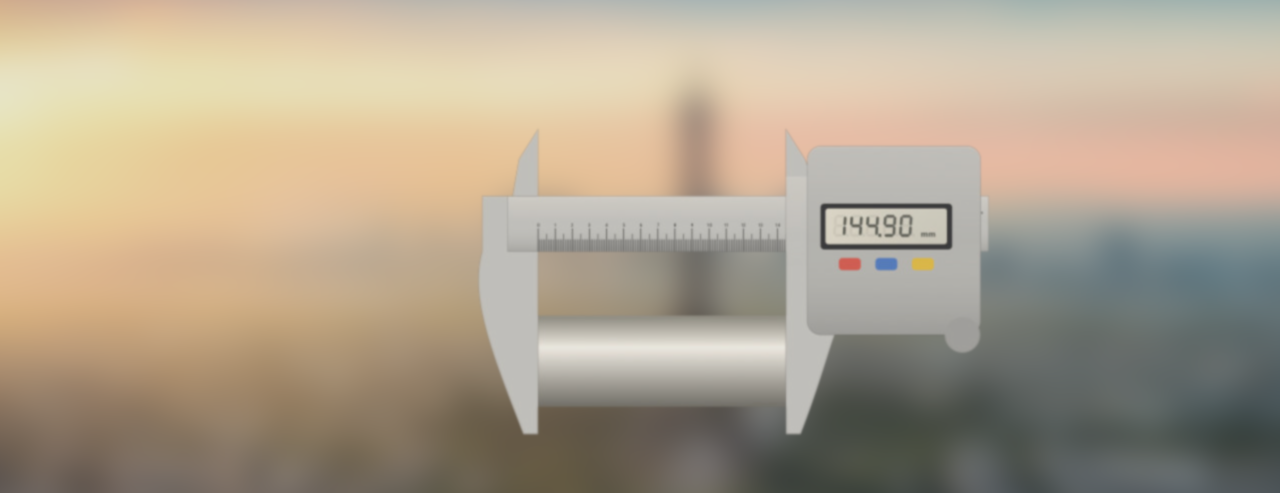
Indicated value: 144.90 mm
